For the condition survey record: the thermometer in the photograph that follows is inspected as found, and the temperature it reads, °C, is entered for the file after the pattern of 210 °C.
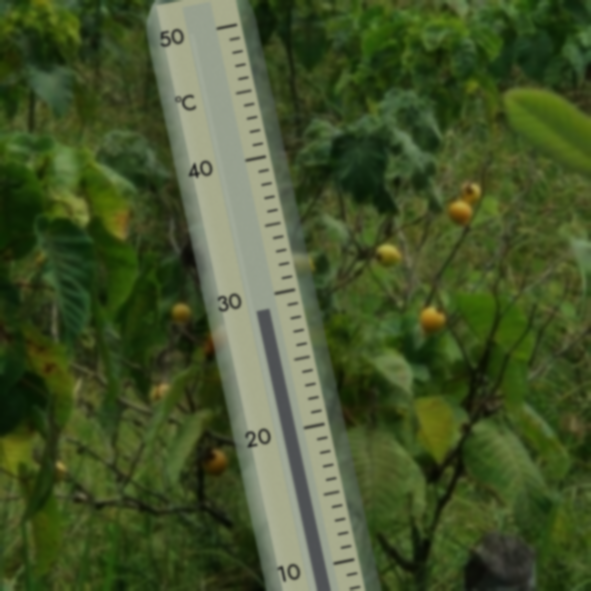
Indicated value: 29 °C
